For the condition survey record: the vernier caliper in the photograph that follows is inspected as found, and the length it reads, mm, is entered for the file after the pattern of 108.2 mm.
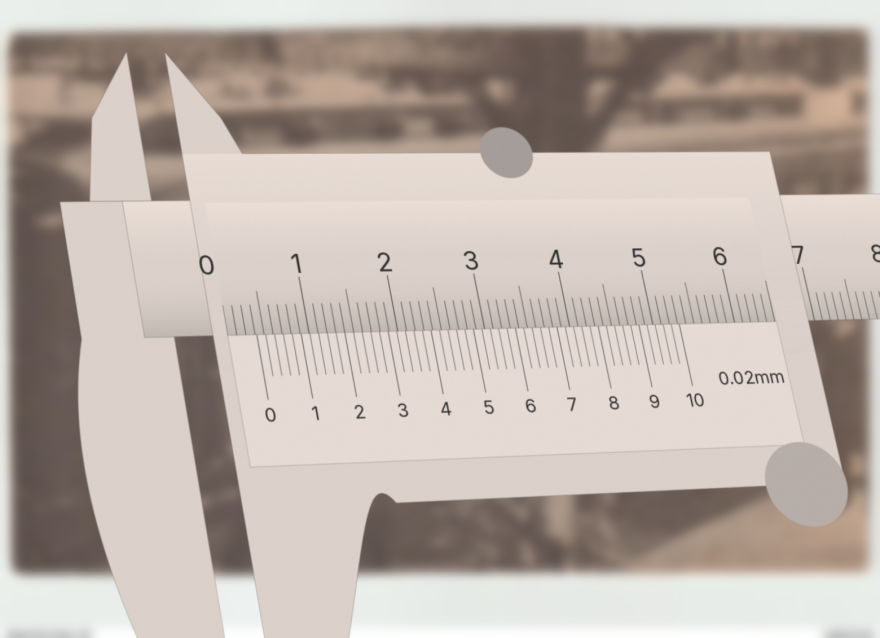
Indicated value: 4.2 mm
